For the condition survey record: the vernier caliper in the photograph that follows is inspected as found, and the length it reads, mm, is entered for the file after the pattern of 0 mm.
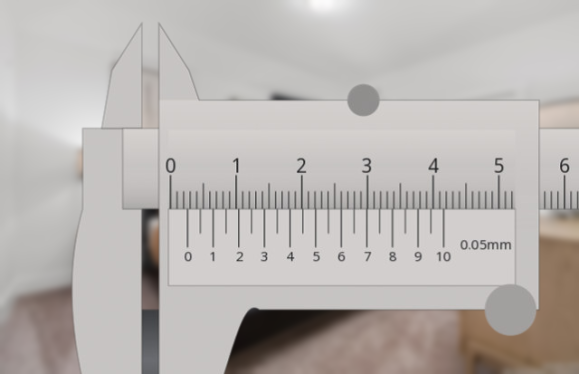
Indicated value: 2.6 mm
